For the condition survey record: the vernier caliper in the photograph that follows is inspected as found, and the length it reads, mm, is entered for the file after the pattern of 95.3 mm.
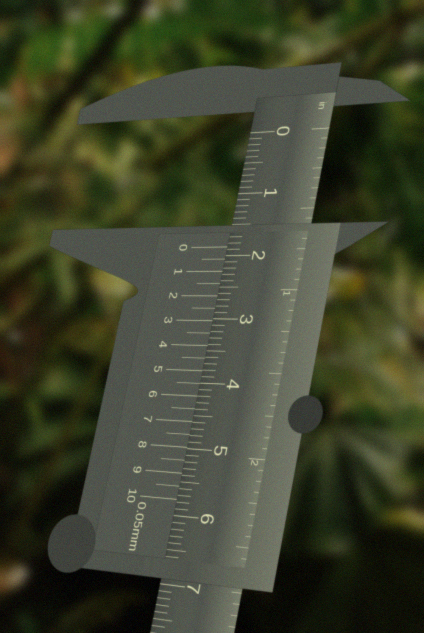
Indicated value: 18.6 mm
